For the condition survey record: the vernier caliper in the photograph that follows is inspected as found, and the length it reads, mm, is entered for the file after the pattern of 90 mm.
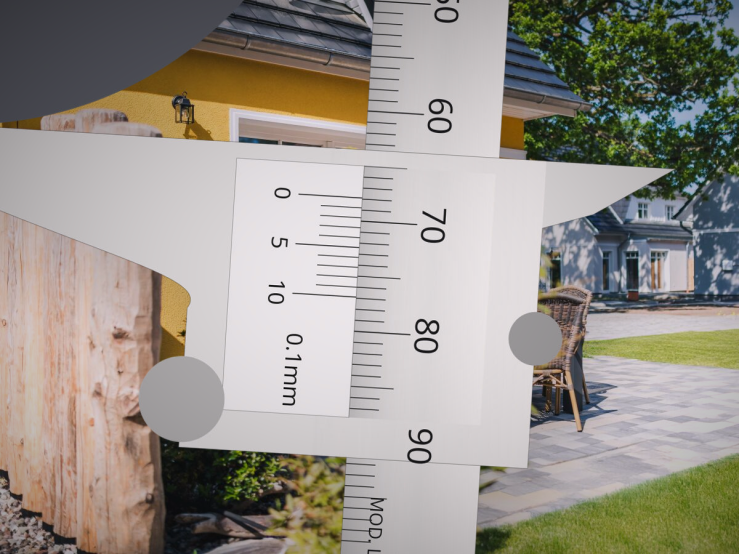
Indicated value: 67.9 mm
